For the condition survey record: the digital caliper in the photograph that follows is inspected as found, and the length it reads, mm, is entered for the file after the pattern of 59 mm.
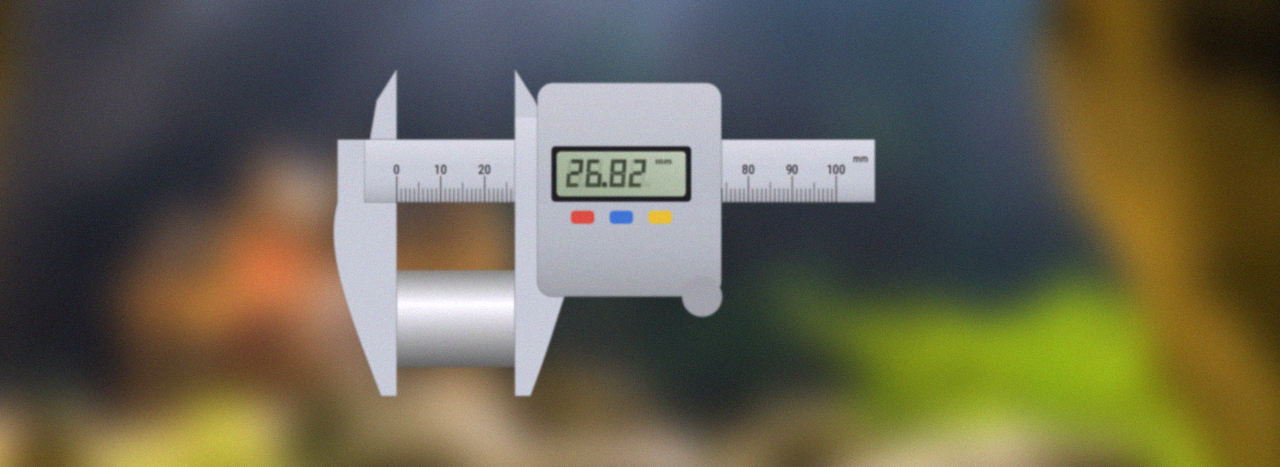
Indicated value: 26.82 mm
